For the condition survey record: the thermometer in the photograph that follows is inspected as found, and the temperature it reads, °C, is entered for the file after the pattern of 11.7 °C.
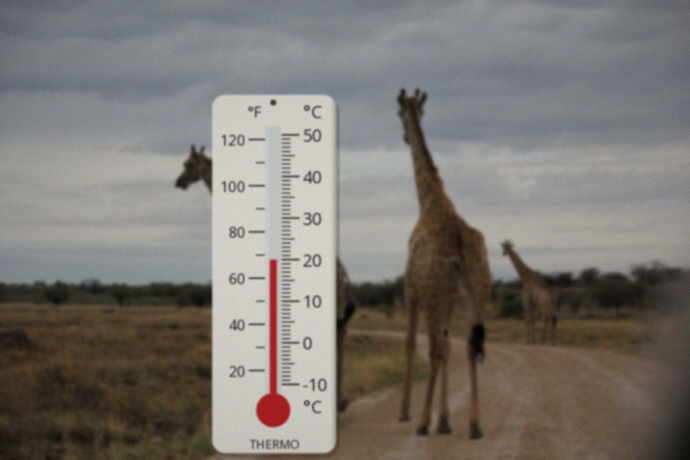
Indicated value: 20 °C
